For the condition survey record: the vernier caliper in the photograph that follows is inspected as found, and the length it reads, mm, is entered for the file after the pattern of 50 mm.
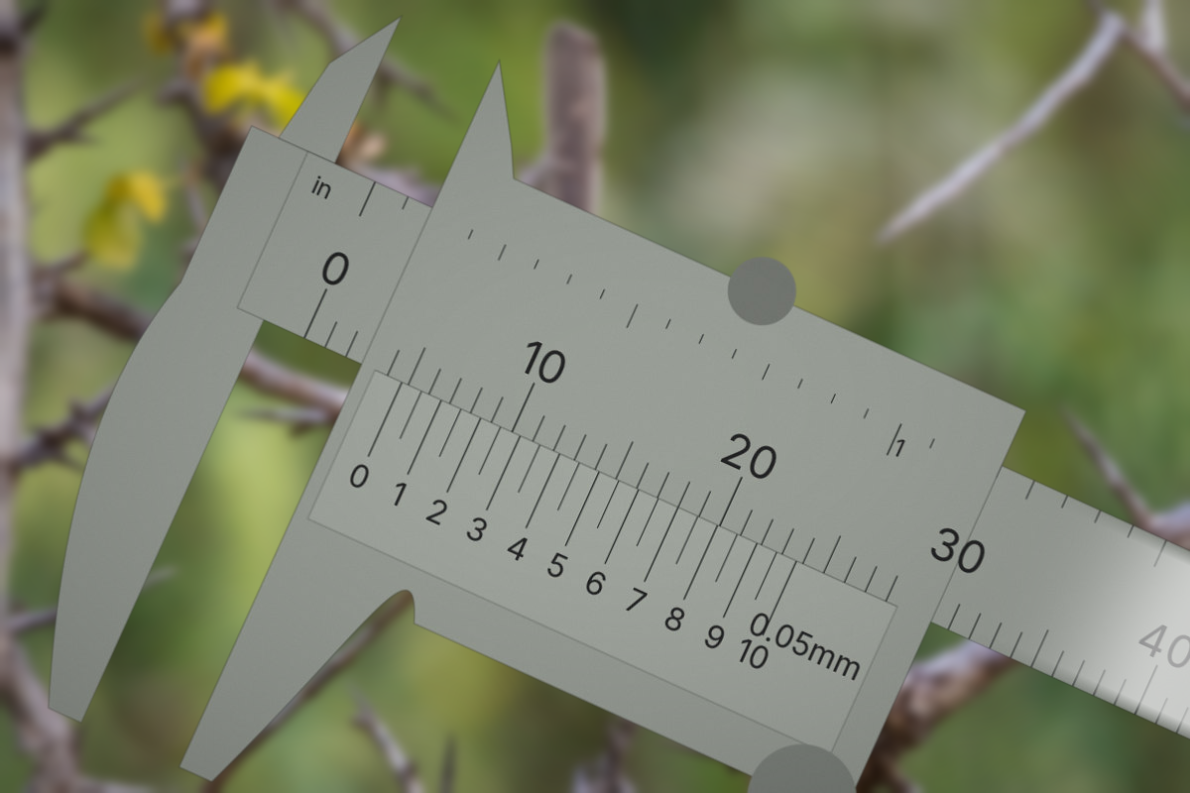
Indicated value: 4.7 mm
